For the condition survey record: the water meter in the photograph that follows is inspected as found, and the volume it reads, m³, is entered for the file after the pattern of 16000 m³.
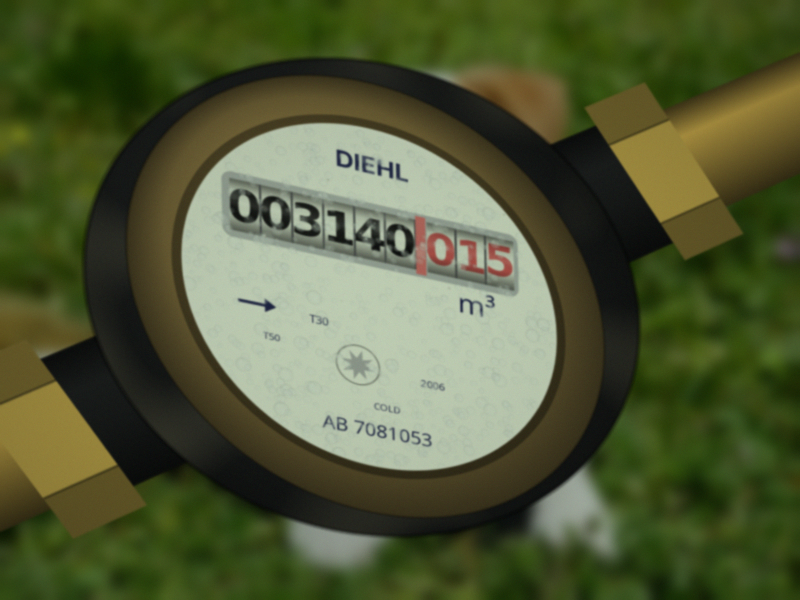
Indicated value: 3140.015 m³
